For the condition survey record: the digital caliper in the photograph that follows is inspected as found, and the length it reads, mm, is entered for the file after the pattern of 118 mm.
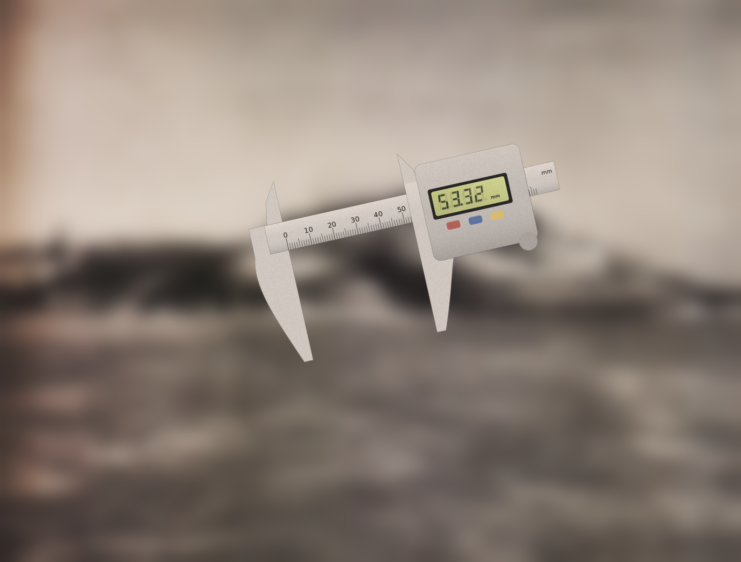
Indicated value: 53.32 mm
